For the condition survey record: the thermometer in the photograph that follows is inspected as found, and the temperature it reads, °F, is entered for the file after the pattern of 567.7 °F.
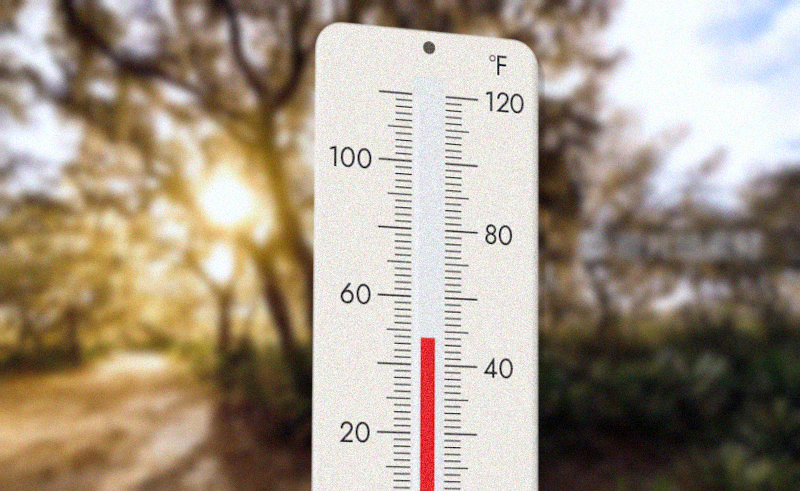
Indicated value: 48 °F
